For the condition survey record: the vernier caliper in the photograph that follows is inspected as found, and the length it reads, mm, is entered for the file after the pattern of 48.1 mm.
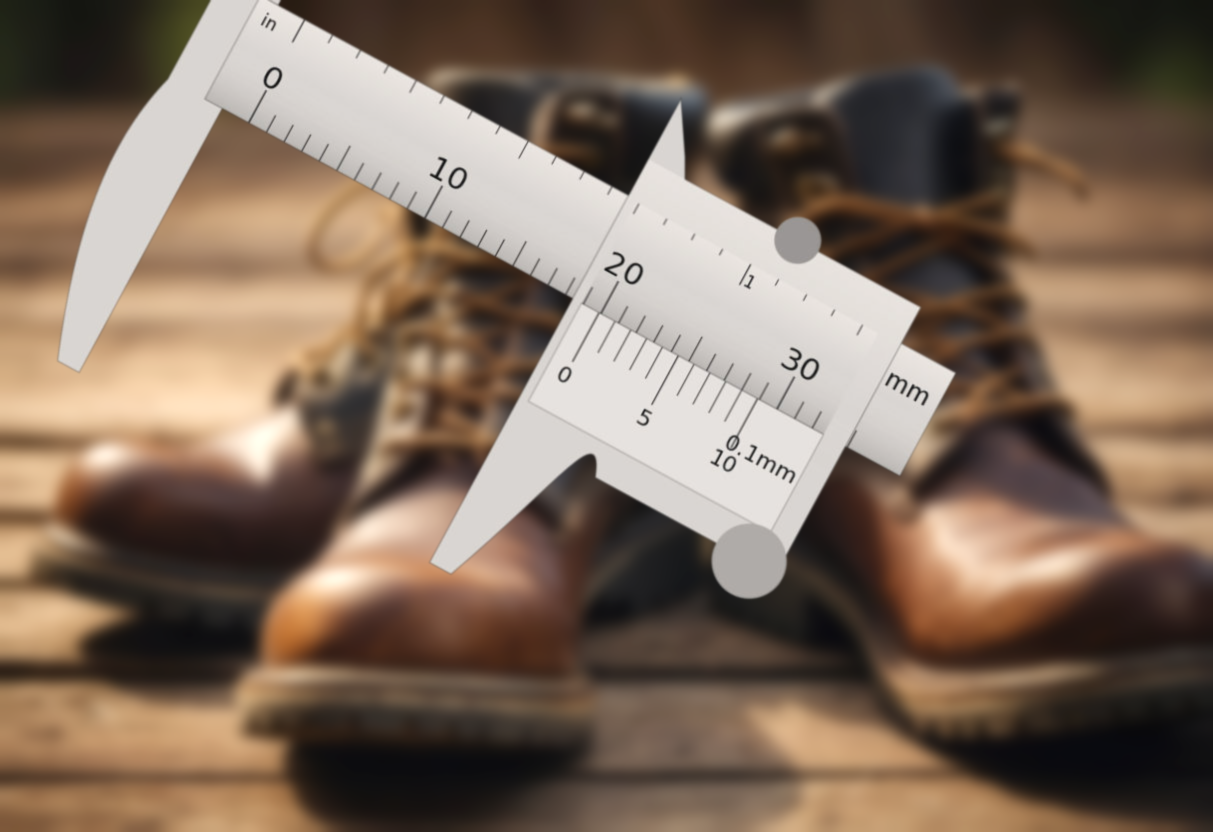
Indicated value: 19.9 mm
